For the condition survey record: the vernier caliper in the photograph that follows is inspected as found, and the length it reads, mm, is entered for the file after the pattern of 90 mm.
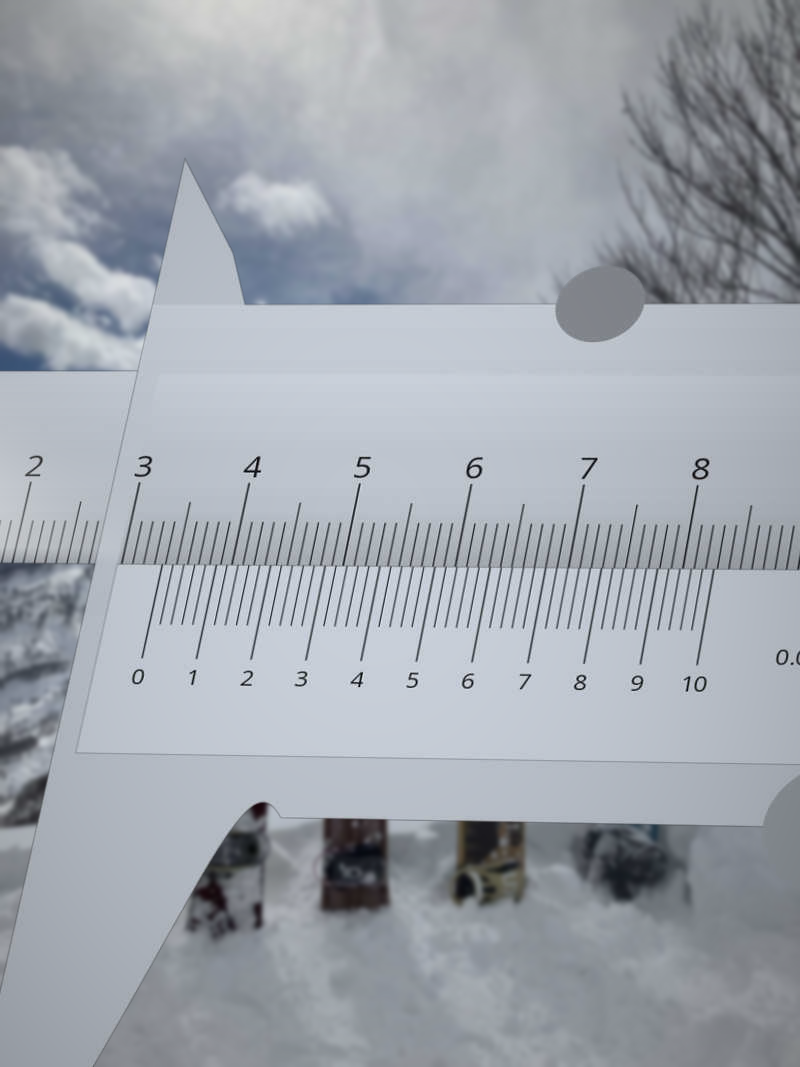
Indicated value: 33.7 mm
